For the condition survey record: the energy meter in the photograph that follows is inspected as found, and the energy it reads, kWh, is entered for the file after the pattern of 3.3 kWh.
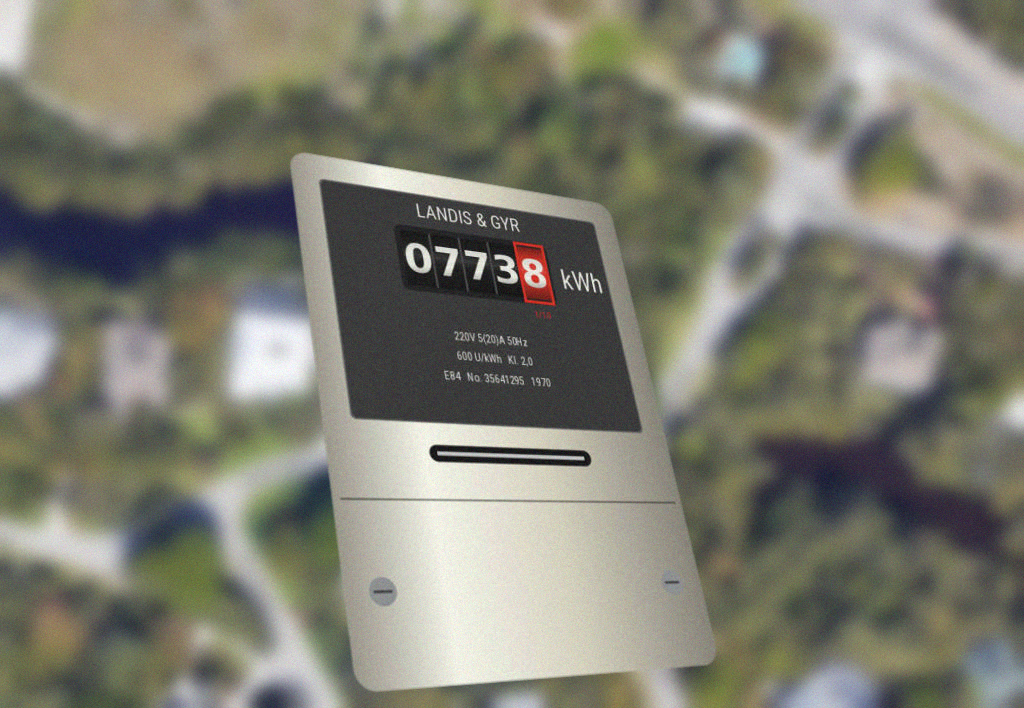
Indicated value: 773.8 kWh
